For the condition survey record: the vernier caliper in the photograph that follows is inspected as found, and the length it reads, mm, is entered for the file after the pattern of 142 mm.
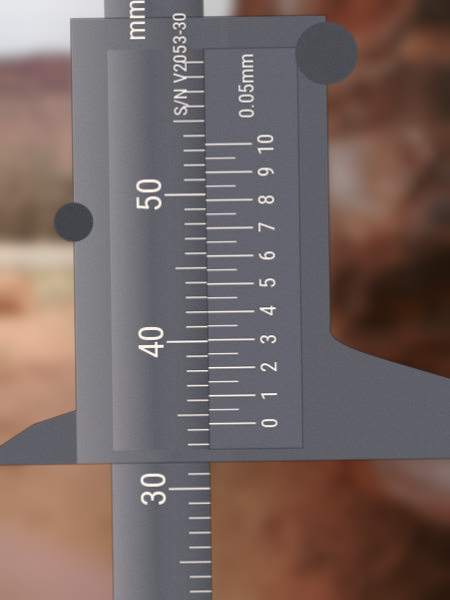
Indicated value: 34.4 mm
